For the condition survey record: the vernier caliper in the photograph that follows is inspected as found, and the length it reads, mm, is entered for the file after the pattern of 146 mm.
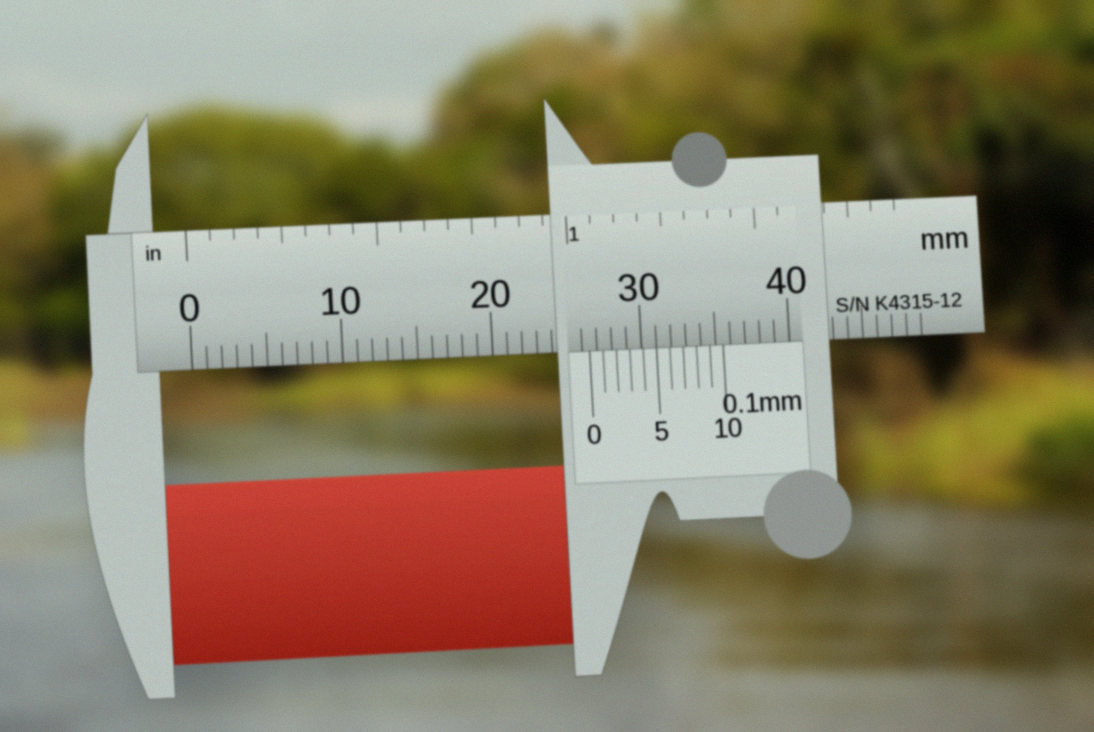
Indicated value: 26.5 mm
